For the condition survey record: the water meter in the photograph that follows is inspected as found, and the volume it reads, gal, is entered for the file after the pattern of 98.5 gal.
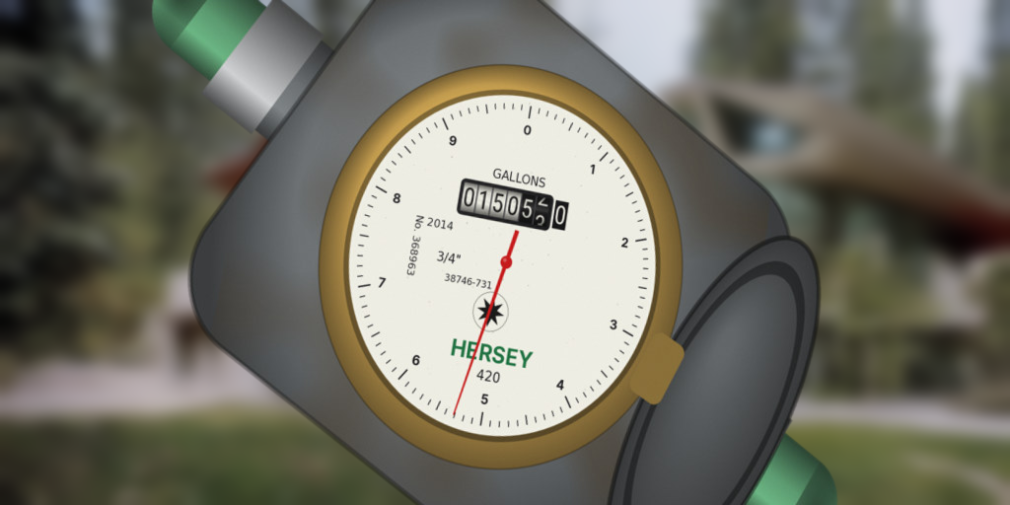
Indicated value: 150525.3 gal
